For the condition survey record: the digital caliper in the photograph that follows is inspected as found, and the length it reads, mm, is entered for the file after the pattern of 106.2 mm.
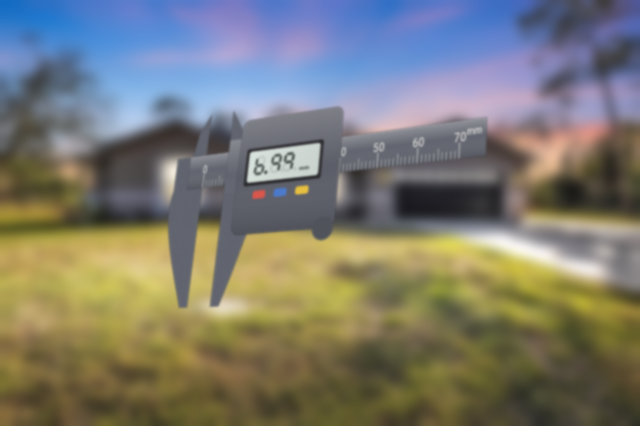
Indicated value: 6.99 mm
